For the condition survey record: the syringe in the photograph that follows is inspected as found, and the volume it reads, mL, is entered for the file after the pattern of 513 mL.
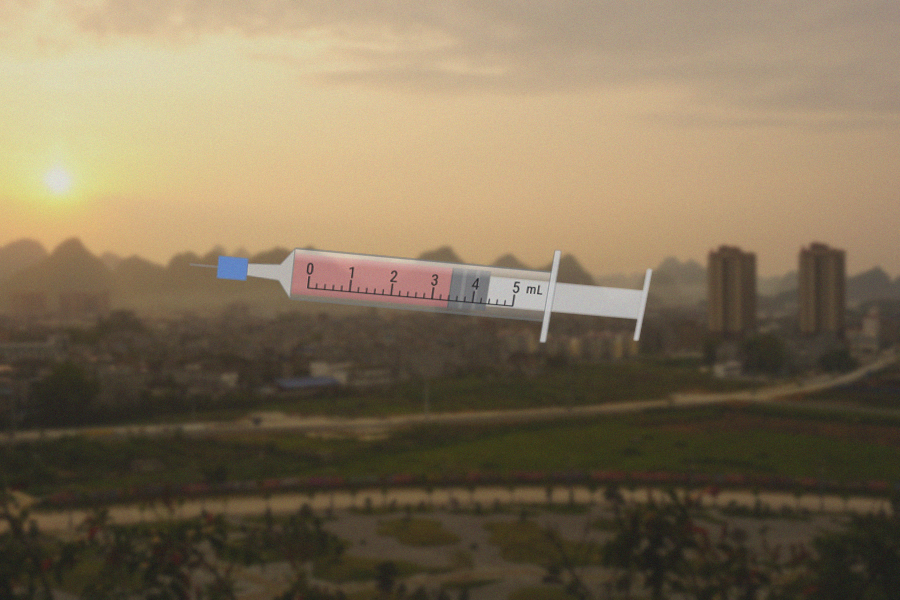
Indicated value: 3.4 mL
